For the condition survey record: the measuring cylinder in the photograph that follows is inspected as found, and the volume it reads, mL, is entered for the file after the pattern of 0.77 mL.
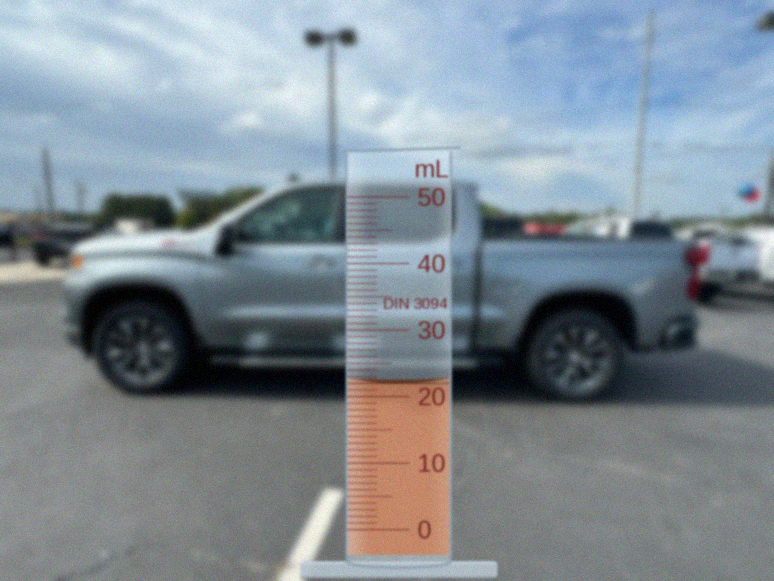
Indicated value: 22 mL
